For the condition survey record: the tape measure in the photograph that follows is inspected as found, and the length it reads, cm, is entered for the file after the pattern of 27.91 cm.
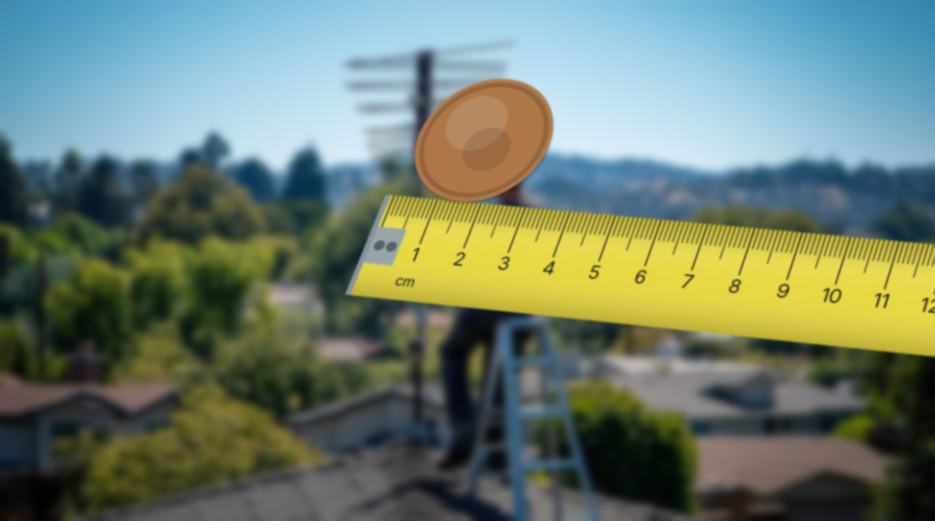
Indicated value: 3 cm
